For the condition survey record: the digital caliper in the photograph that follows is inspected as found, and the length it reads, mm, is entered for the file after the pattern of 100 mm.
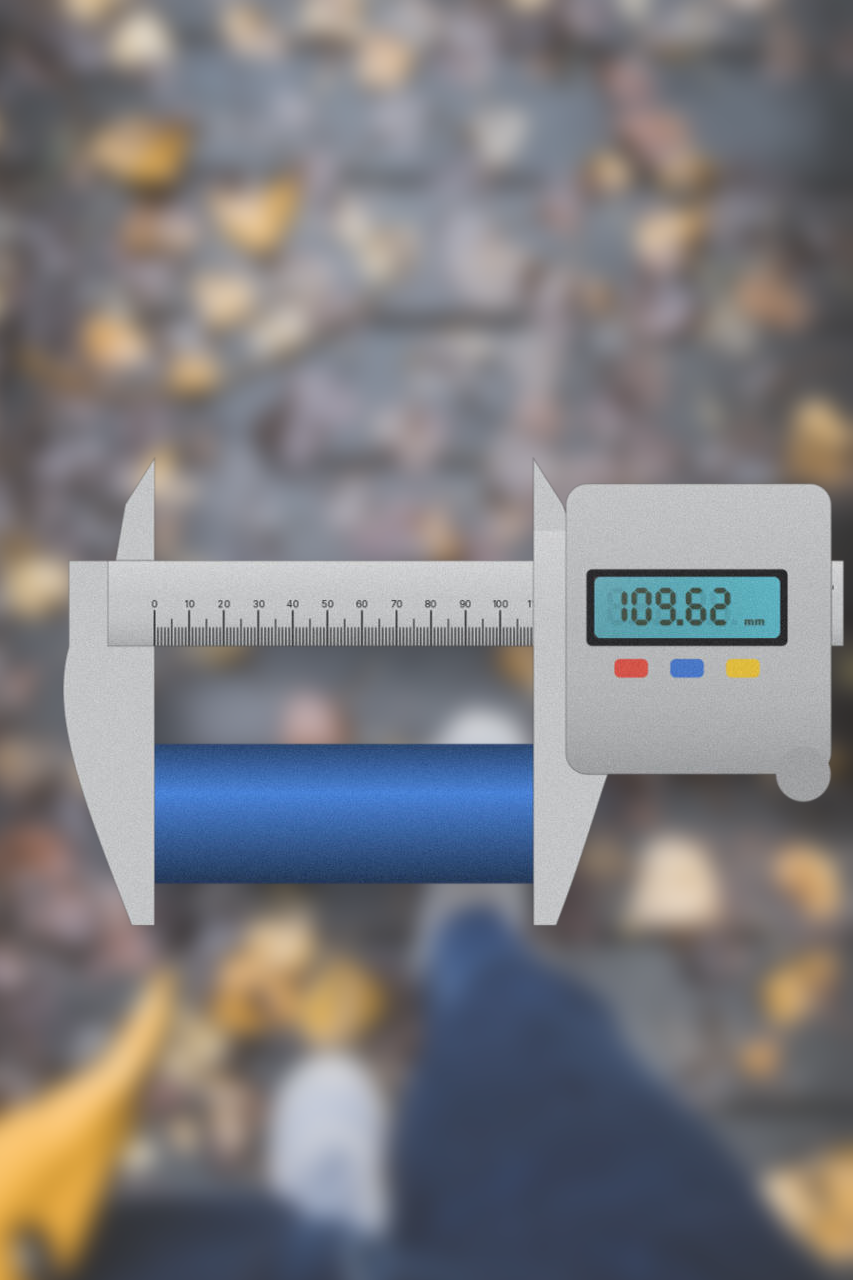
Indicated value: 109.62 mm
